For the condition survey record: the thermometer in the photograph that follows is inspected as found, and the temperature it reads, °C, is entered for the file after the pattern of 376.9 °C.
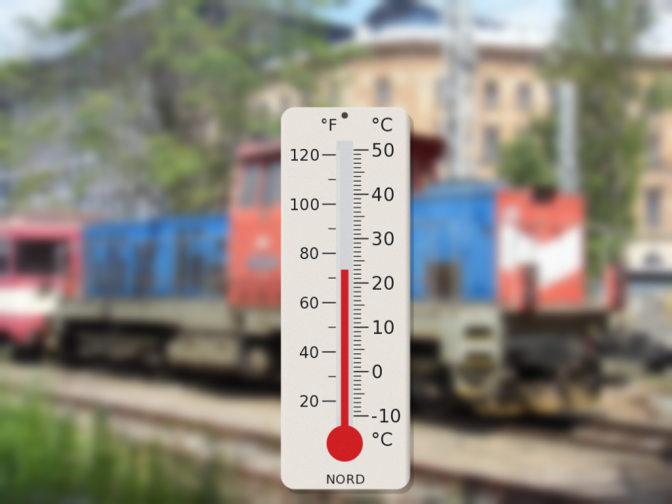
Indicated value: 23 °C
